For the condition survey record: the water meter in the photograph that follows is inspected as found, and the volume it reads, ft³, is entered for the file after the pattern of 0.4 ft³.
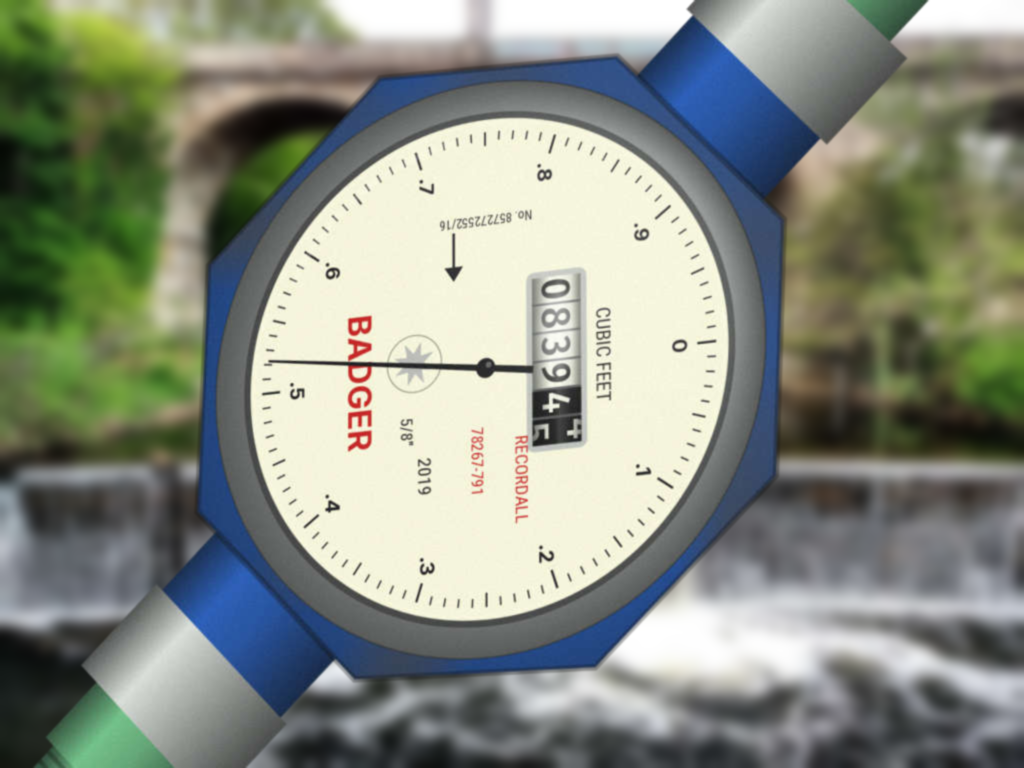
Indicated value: 83944.52 ft³
